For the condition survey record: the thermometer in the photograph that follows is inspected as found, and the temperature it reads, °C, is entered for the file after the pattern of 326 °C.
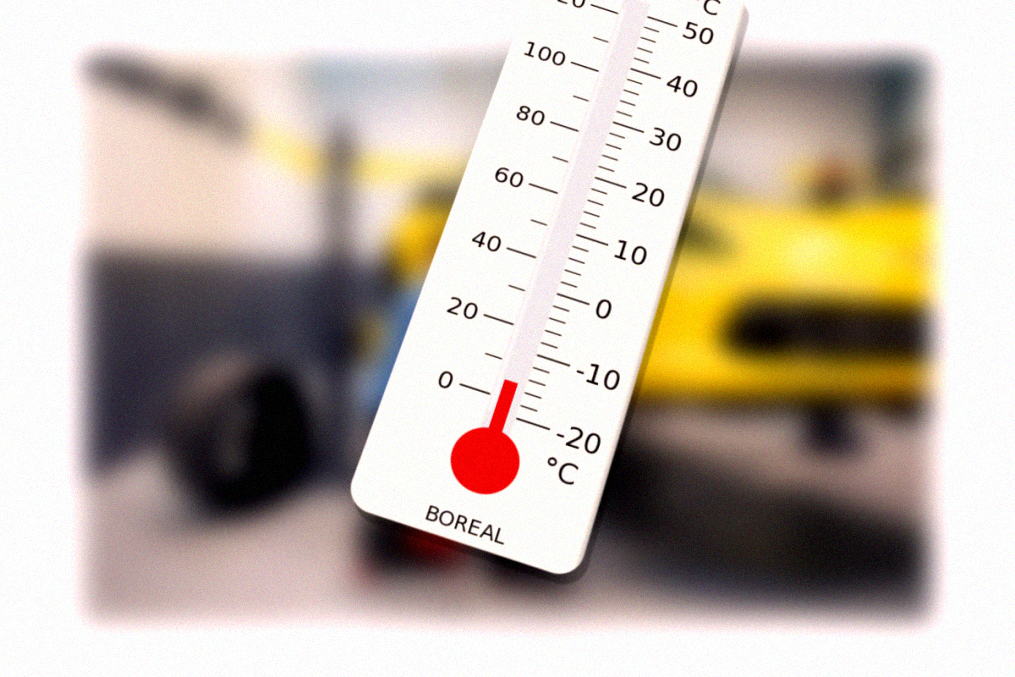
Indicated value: -15 °C
